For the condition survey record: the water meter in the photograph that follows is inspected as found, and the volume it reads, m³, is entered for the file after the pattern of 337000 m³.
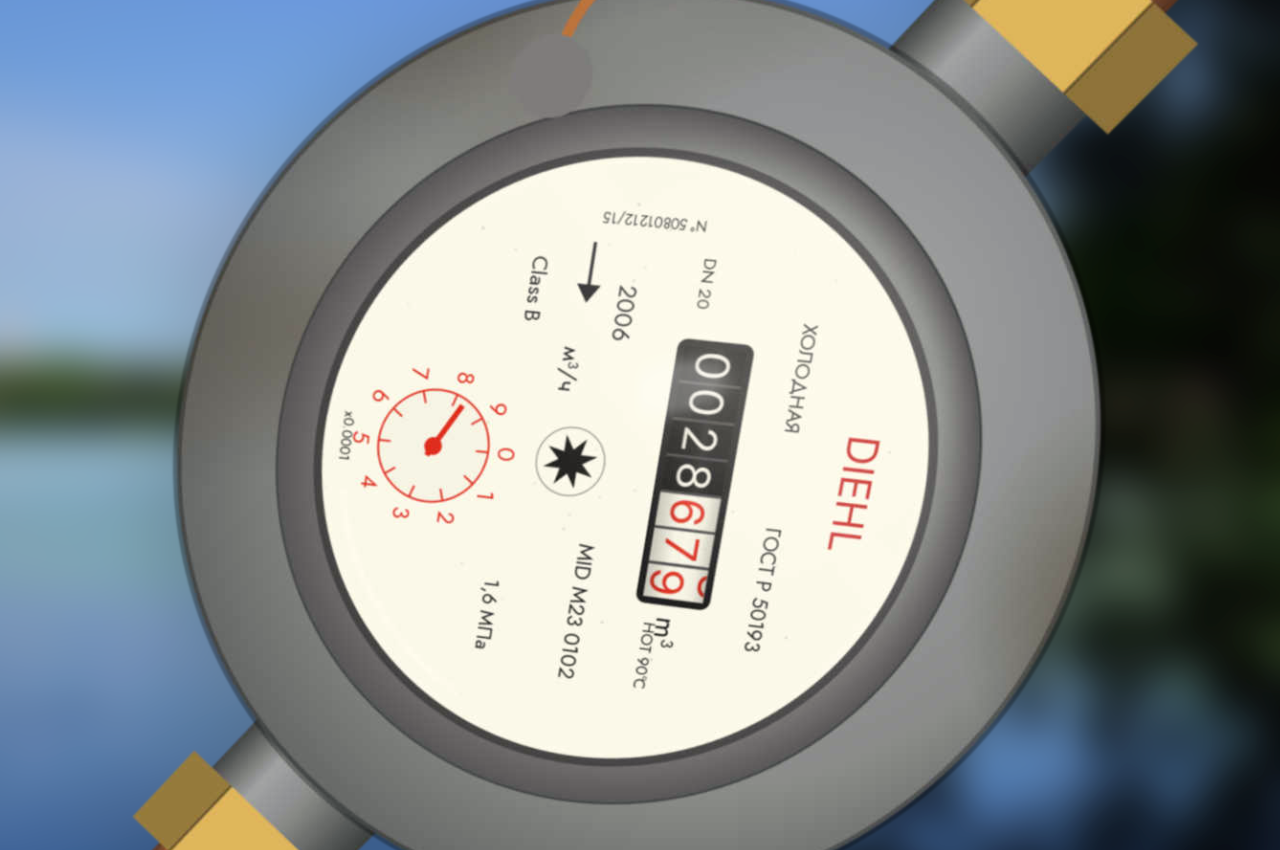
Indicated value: 28.6788 m³
